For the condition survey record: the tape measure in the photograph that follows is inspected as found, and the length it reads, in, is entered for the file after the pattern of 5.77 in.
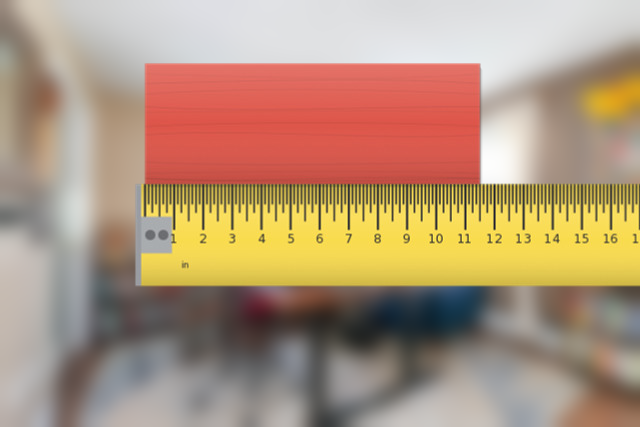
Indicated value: 11.5 in
